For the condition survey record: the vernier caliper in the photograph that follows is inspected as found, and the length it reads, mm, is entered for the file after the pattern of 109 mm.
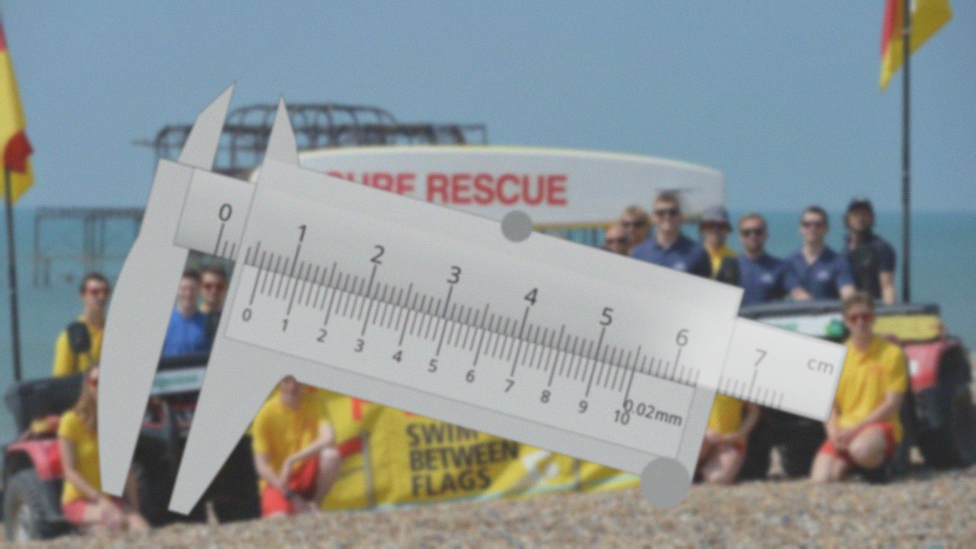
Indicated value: 6.0 mm
